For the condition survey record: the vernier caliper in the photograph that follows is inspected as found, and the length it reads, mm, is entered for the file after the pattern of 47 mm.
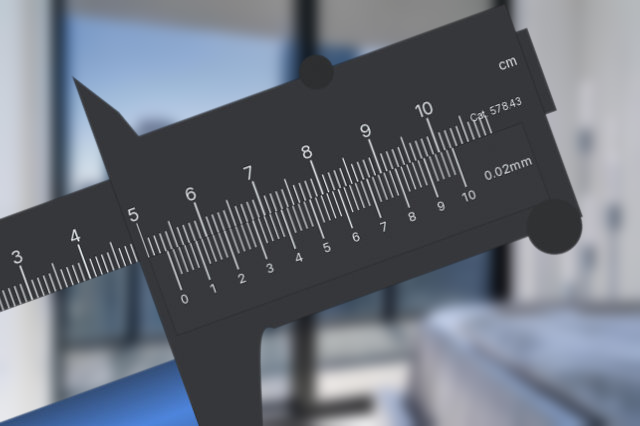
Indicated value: 53.2 mm
